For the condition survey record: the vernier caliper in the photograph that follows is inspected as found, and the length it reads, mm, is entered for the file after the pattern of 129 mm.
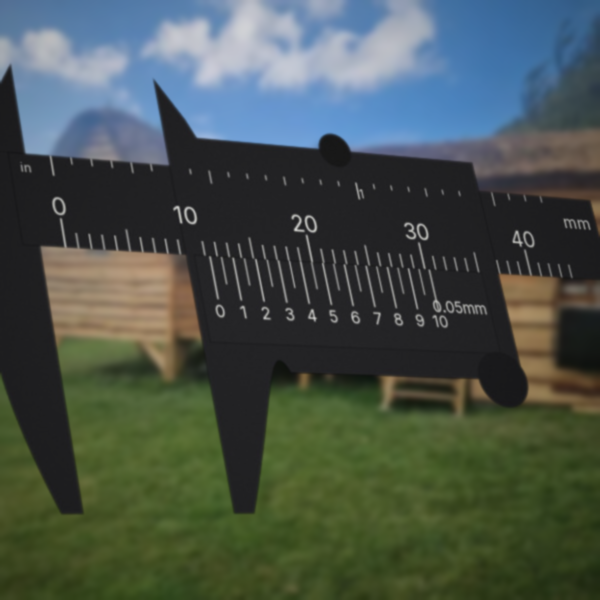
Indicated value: 11.4 mm
